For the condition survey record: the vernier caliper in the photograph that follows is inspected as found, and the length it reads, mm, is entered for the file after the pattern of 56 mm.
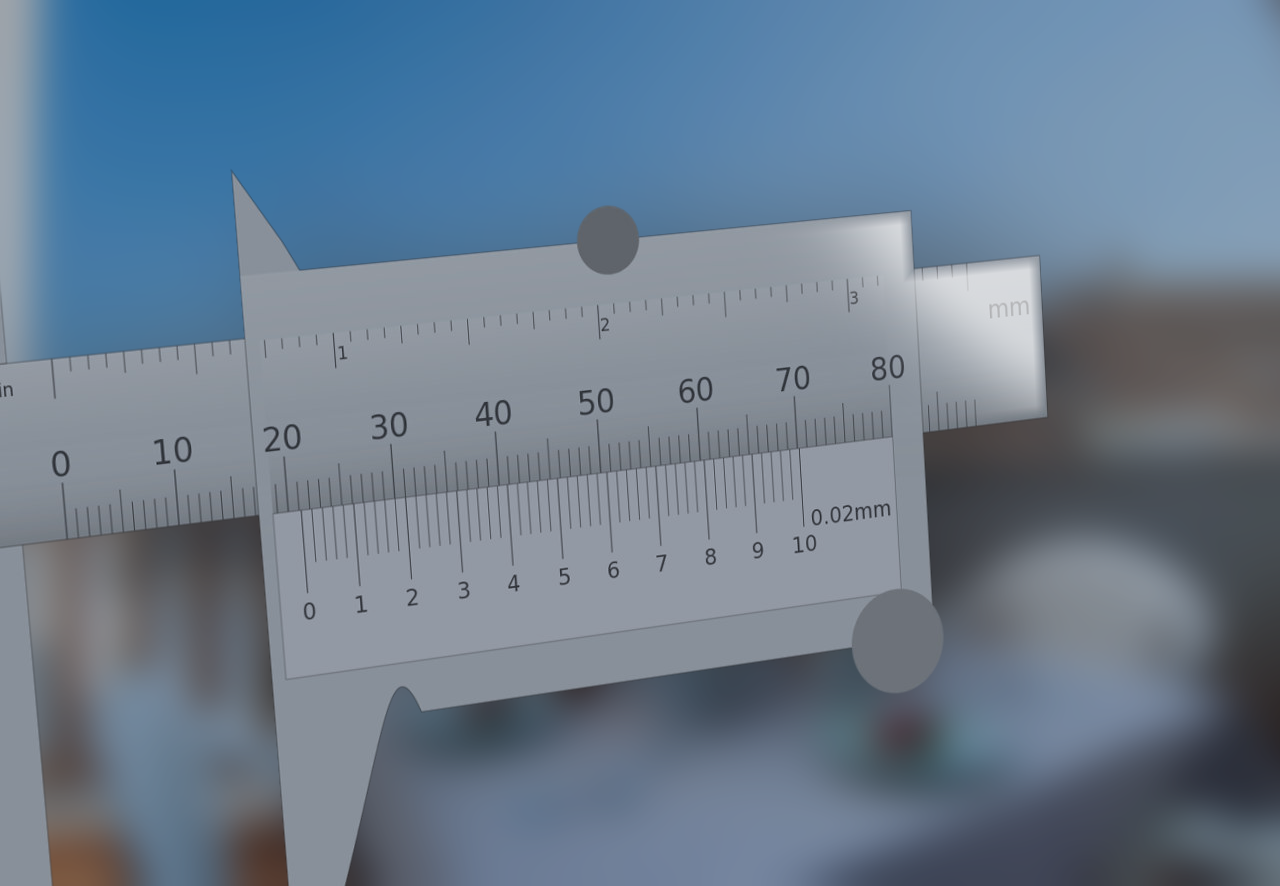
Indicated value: 21.2 mm
